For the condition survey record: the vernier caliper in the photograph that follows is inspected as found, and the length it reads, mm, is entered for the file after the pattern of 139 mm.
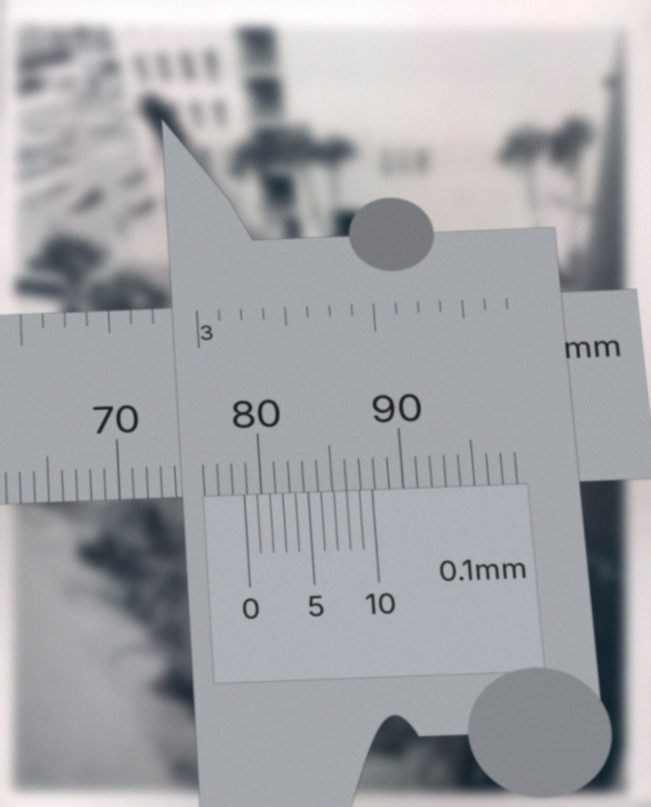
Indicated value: 78.8 mm
